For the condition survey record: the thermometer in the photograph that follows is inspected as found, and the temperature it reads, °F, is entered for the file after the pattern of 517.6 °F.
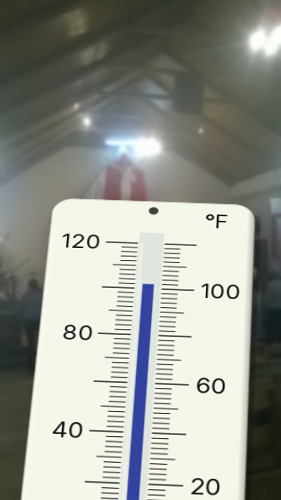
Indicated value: 102 °F
